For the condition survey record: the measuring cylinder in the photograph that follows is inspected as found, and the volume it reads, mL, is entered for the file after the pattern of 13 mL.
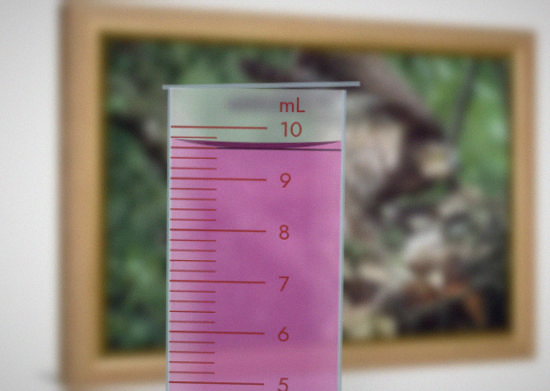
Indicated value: 9.6 mL
